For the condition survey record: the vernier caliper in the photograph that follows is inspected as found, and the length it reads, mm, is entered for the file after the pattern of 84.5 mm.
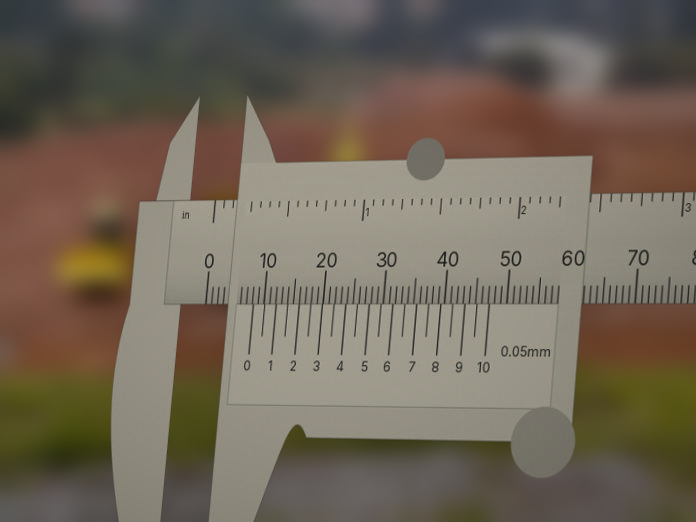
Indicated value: 8.2 mm
